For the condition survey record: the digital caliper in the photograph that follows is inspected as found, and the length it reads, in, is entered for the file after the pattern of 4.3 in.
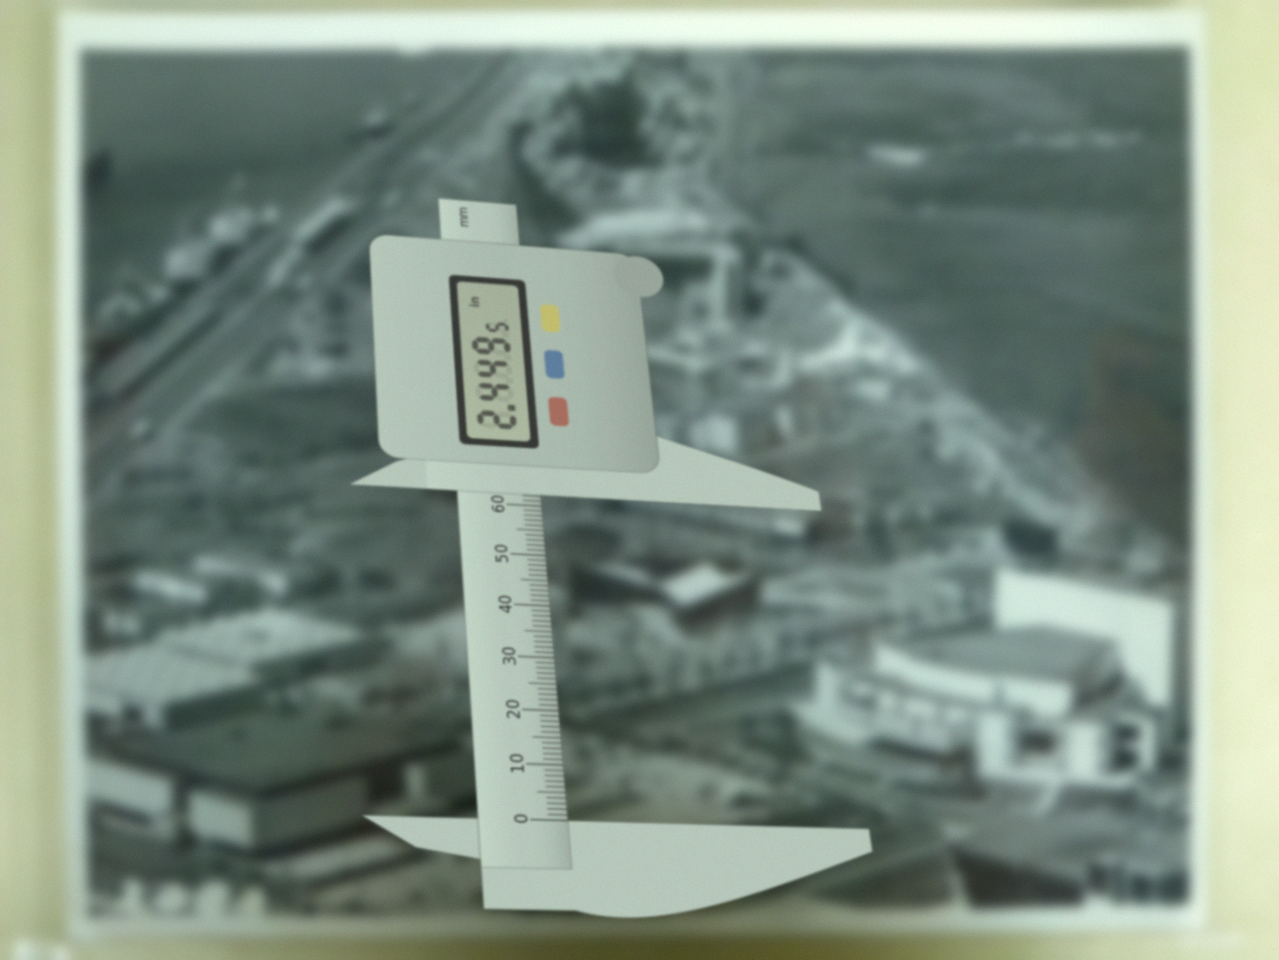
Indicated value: 2.4495 in
